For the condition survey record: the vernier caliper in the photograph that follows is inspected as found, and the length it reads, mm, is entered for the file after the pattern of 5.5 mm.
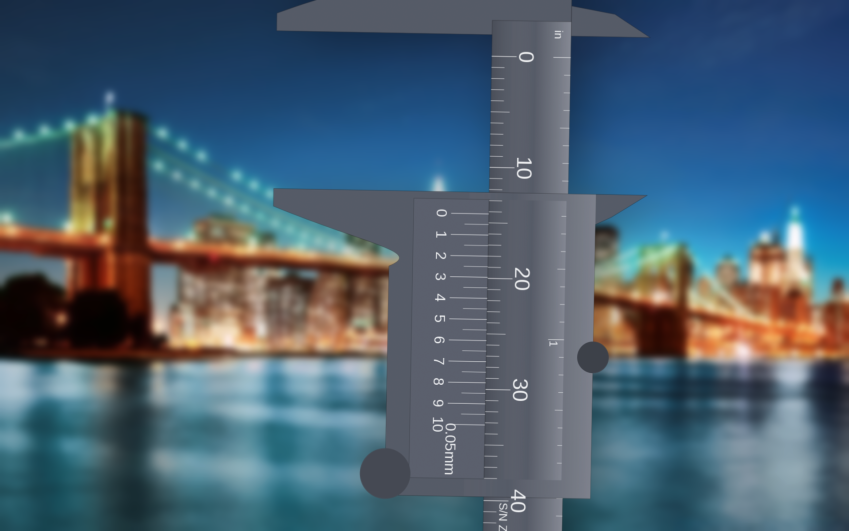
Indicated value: 14.2 mm
